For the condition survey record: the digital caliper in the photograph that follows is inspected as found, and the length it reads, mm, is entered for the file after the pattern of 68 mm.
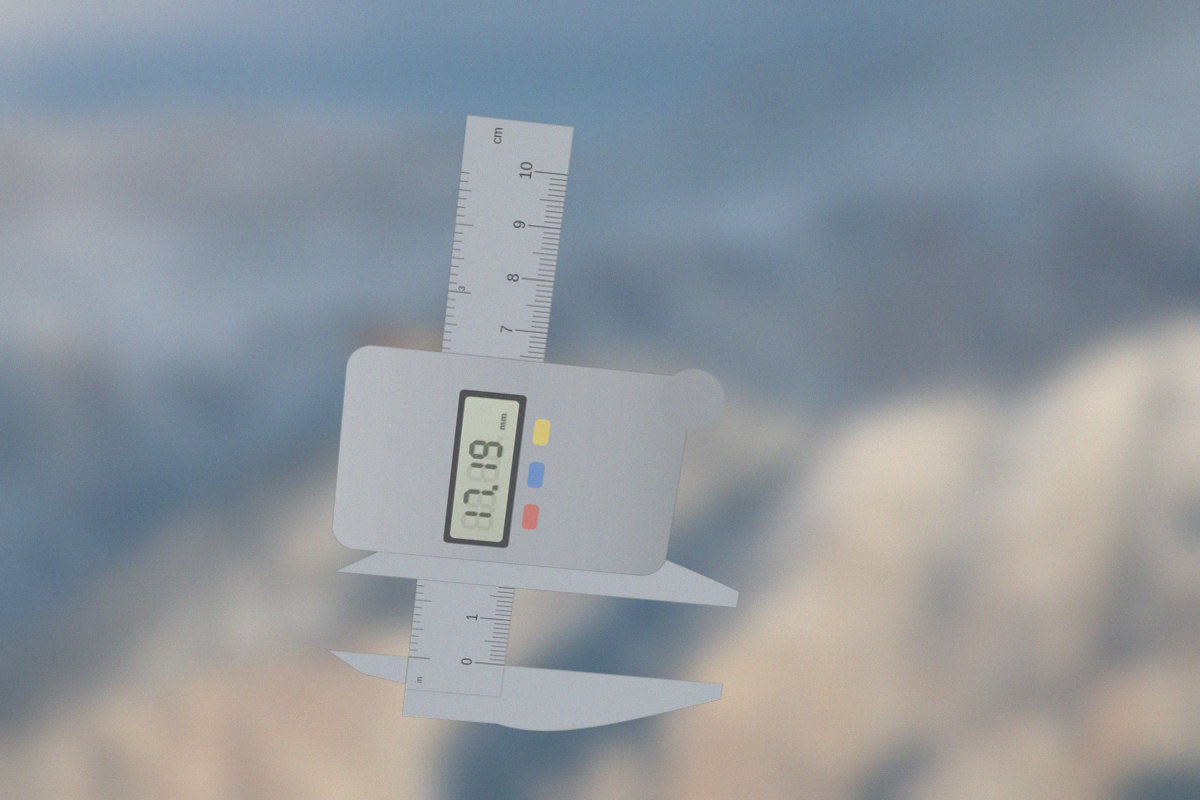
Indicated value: 17.19 mm
